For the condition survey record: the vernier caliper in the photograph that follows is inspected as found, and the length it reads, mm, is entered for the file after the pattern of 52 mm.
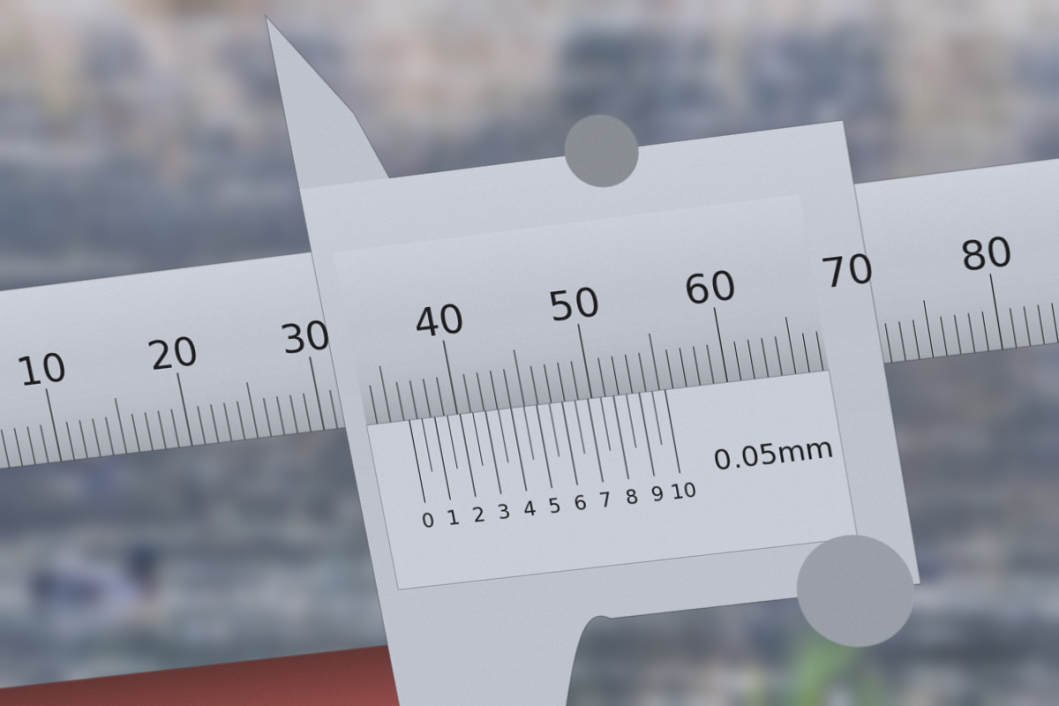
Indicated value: 36.4 mm
